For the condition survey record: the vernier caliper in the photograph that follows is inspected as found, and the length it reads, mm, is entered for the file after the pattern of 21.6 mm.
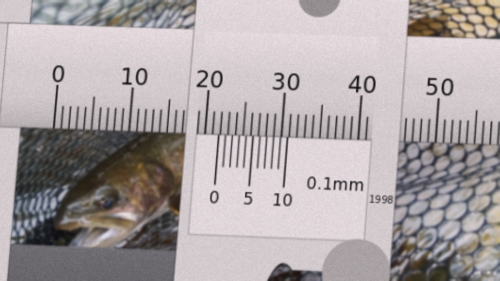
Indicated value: 21.8 mm
